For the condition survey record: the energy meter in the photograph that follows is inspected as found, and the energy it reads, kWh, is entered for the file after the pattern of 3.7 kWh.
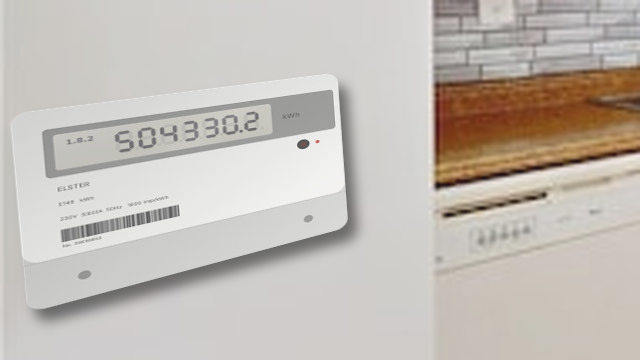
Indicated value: 504330.2 kWh
